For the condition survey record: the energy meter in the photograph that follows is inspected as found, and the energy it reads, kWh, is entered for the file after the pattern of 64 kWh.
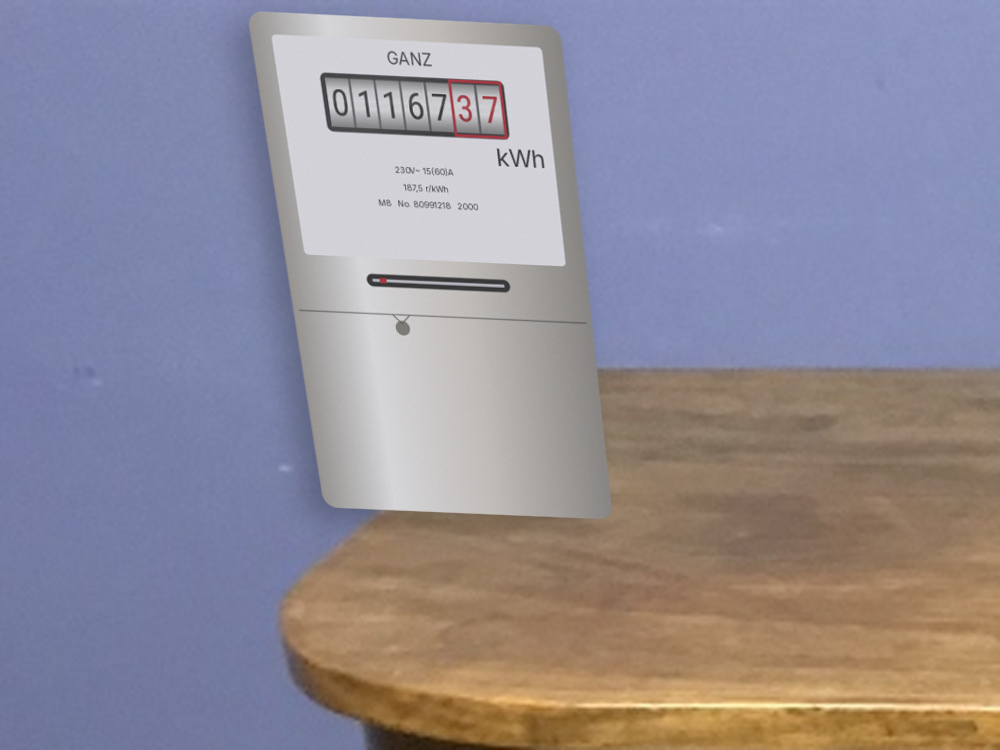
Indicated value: 1167.37 kWh
